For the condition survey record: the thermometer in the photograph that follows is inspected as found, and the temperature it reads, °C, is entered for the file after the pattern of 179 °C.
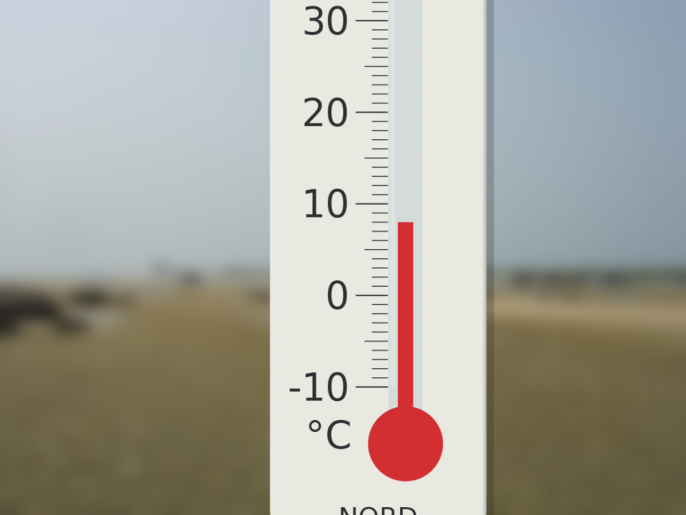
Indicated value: 8 °C
